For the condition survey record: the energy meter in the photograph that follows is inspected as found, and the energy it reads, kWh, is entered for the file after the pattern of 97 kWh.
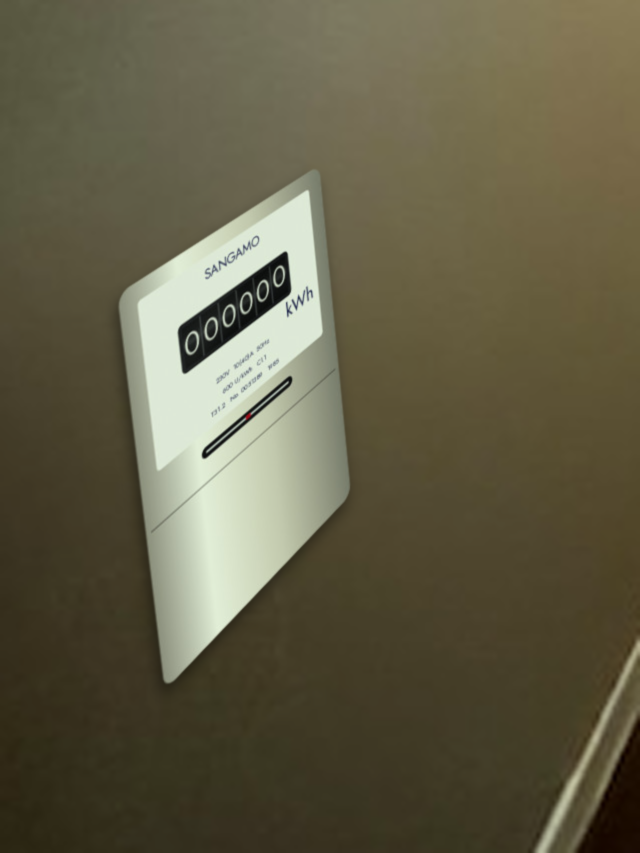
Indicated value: 0 kWh
